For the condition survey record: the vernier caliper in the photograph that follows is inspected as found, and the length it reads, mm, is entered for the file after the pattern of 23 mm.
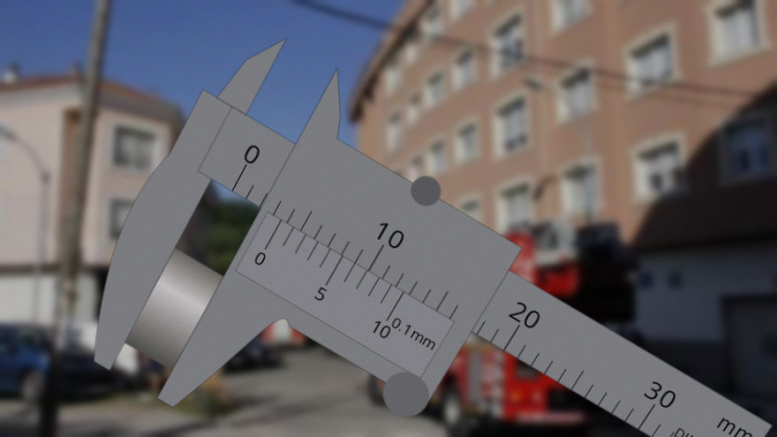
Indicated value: 3.6 mm
